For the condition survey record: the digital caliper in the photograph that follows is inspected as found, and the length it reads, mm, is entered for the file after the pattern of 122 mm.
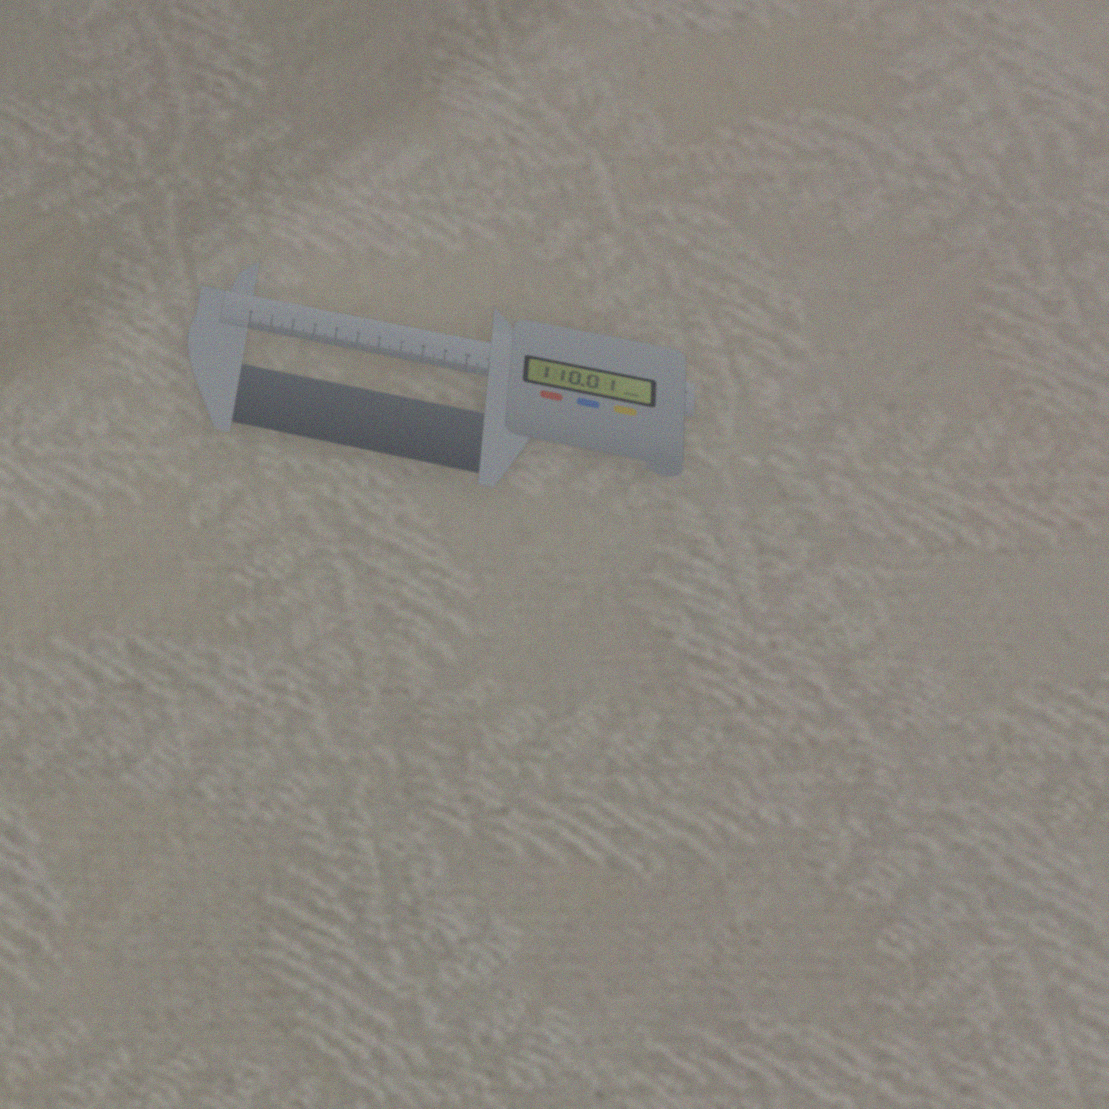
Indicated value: 110.01 mm
